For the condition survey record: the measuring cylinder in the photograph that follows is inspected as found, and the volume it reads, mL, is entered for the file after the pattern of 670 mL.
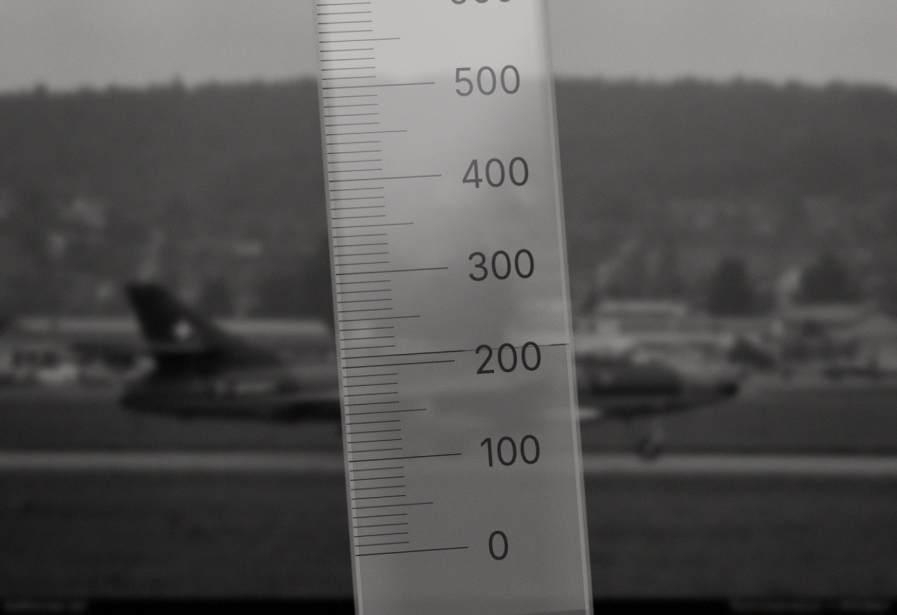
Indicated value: 210 mL
